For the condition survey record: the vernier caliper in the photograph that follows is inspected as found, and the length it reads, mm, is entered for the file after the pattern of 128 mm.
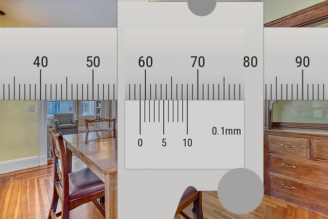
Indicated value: 59.0 mm
